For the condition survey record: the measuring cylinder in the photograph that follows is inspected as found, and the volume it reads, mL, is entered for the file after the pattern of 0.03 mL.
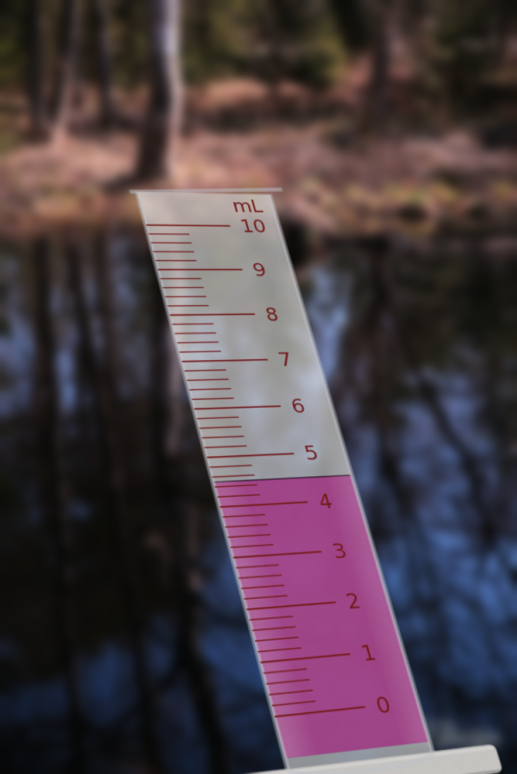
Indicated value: 4.5 mL
